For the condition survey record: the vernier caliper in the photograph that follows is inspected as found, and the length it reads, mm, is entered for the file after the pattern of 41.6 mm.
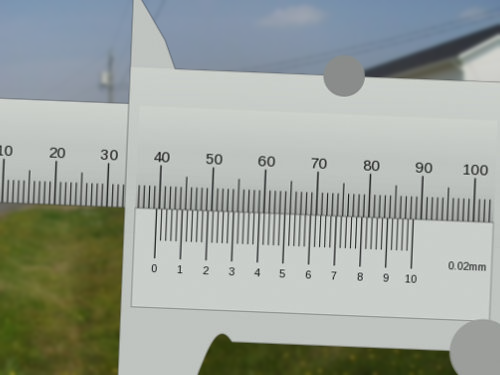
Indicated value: 39.5 mm
